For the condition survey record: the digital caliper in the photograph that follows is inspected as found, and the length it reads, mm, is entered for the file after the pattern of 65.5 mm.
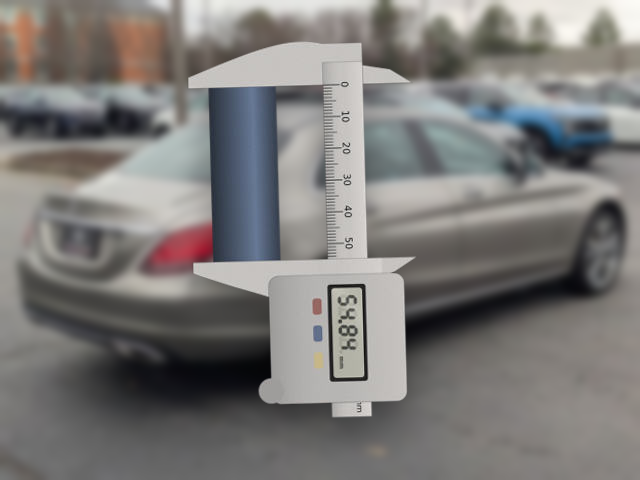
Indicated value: 54.84 mm
